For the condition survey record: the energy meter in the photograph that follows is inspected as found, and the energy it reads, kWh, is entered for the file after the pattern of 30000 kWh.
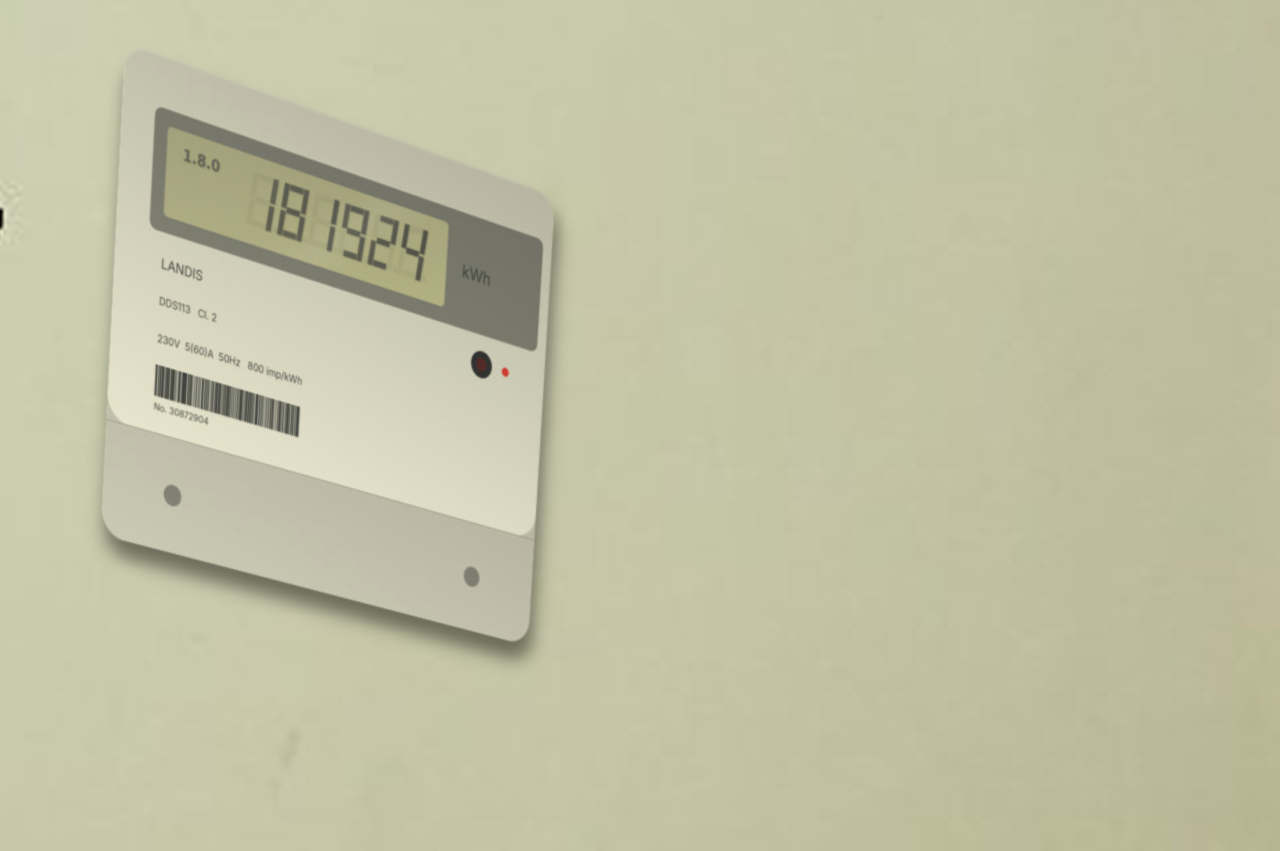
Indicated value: 181924 kWh
